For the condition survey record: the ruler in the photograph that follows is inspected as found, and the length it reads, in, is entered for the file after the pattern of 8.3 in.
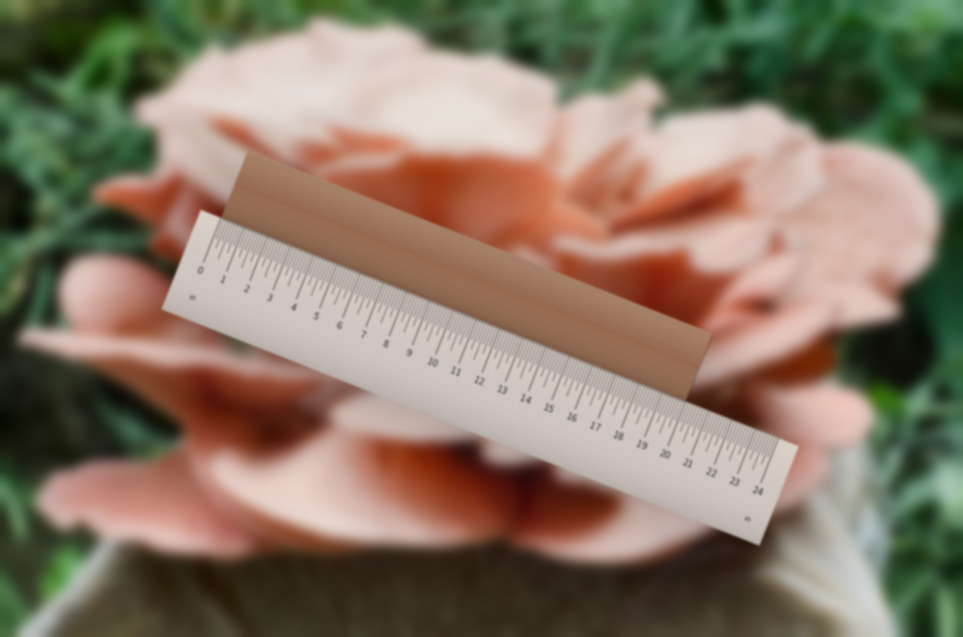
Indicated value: 20 in
